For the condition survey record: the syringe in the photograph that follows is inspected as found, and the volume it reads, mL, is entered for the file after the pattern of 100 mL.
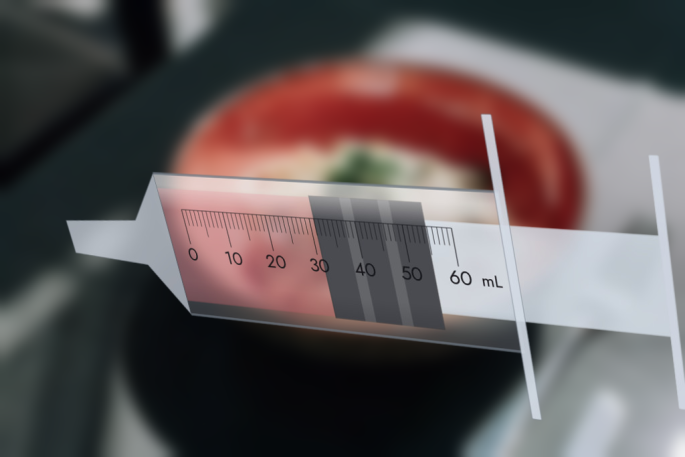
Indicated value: 31 mL
